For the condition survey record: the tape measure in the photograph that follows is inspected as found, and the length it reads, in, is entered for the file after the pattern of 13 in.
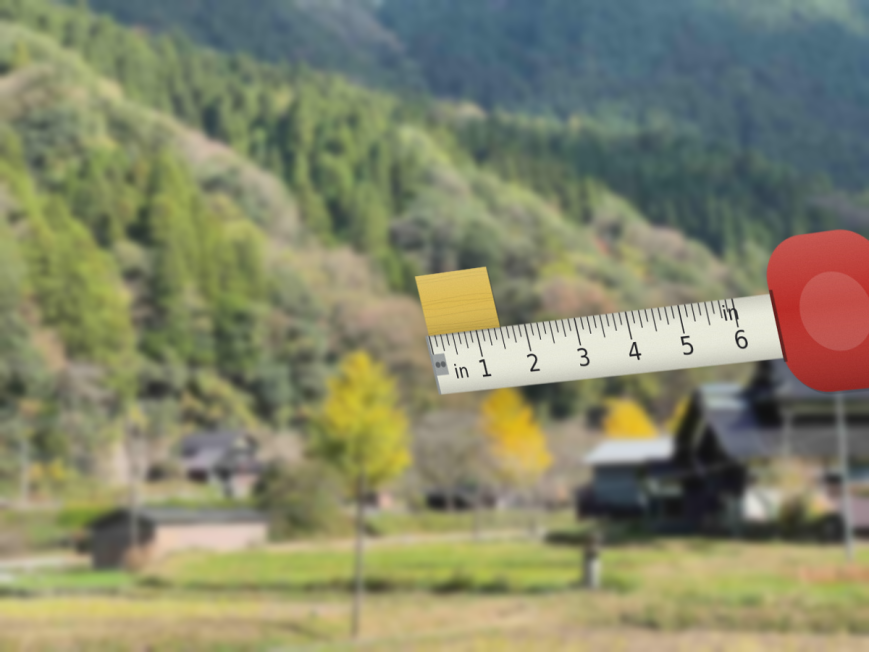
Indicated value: 1.5 in
